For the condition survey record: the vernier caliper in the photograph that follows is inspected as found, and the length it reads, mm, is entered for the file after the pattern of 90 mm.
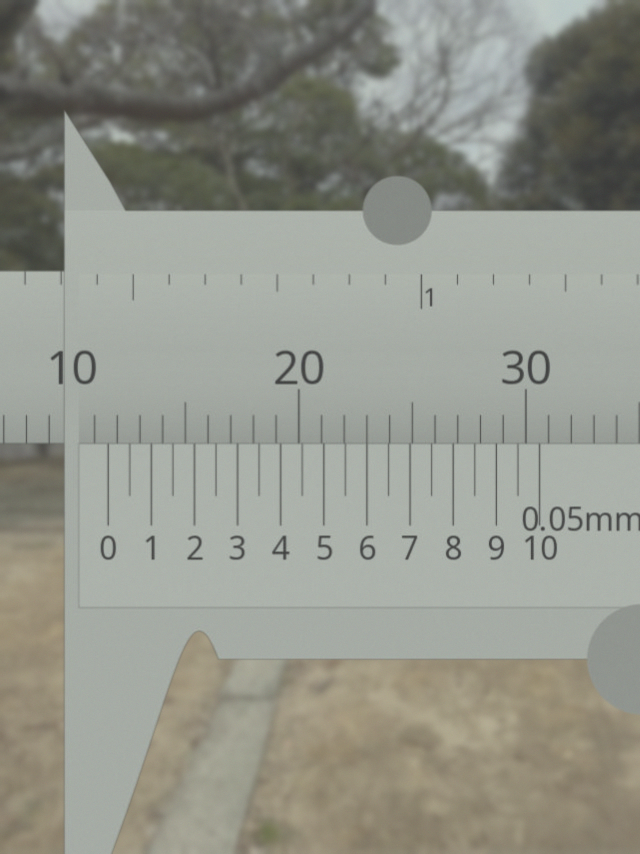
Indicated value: 11.6 mm
